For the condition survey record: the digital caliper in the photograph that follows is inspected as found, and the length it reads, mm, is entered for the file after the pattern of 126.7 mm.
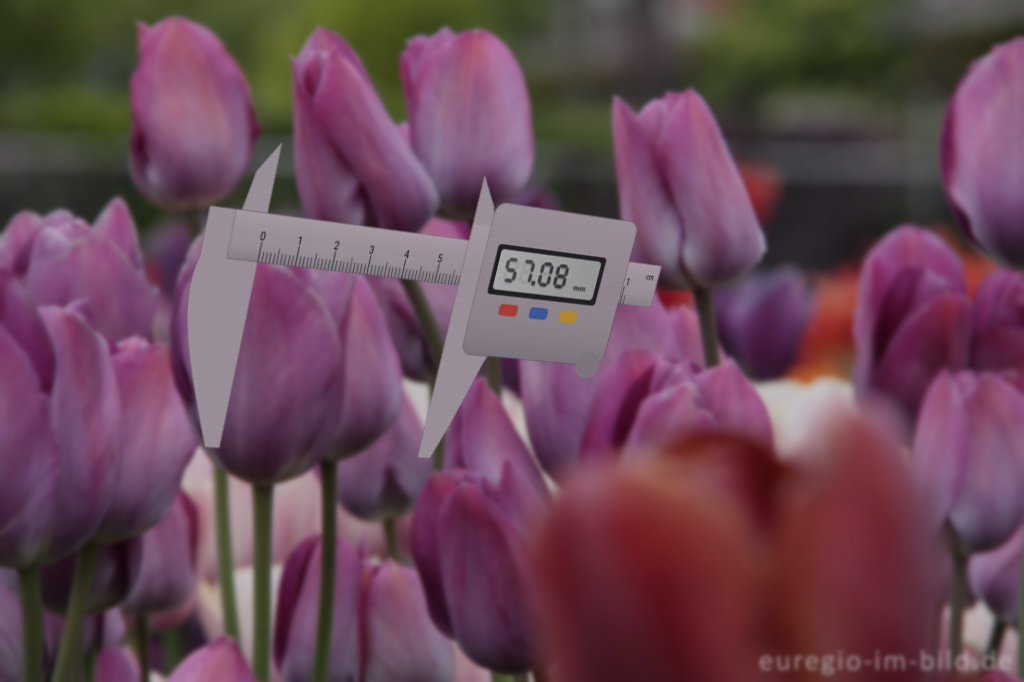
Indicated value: 57.08 mm
